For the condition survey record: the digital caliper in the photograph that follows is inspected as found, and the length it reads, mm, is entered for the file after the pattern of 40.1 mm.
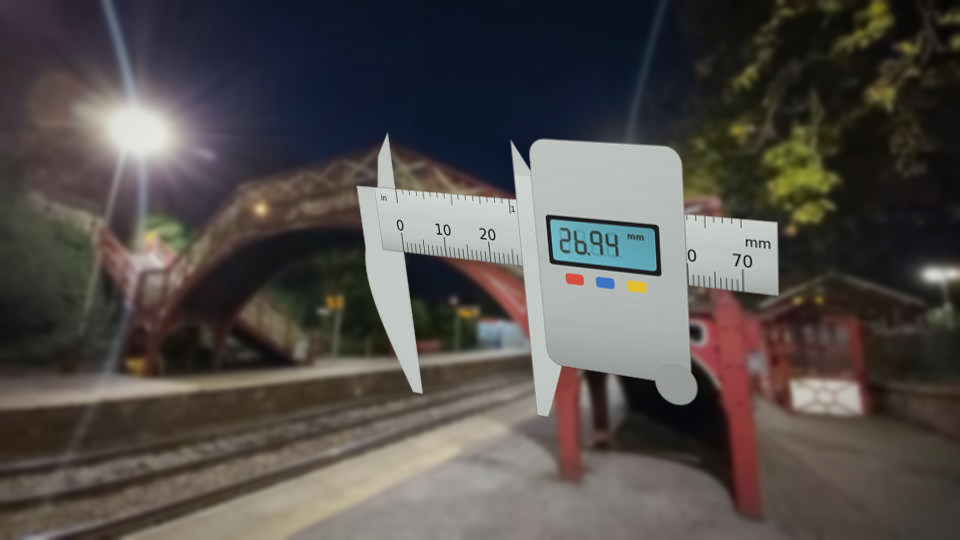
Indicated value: 26.94 mm
